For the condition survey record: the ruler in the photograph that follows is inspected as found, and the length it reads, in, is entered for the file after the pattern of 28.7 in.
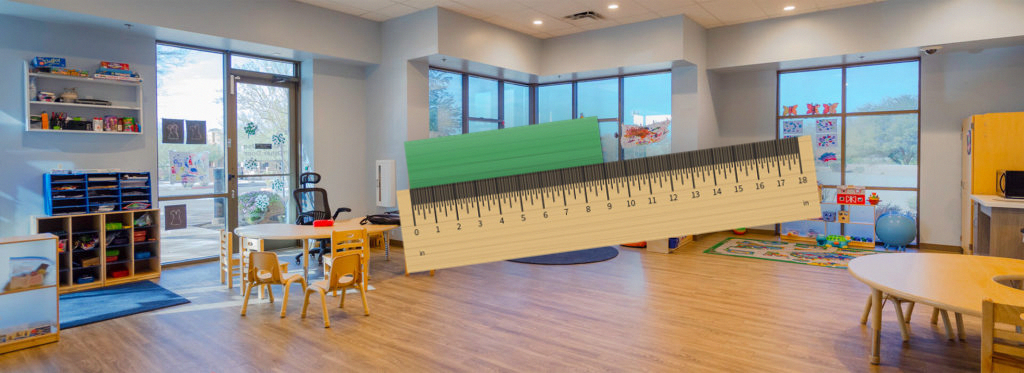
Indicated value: 9 in
